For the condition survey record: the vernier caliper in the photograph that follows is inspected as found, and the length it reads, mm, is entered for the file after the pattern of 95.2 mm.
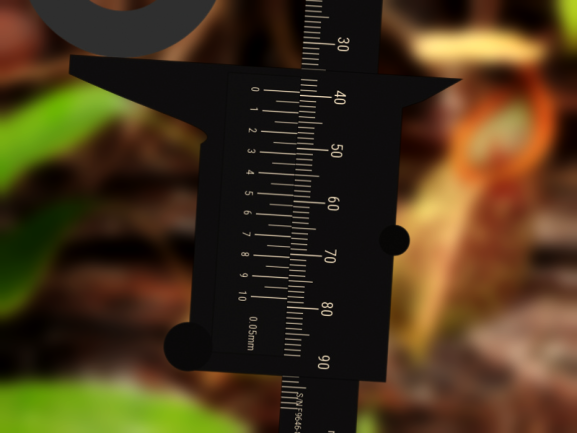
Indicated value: 39.4 mm
